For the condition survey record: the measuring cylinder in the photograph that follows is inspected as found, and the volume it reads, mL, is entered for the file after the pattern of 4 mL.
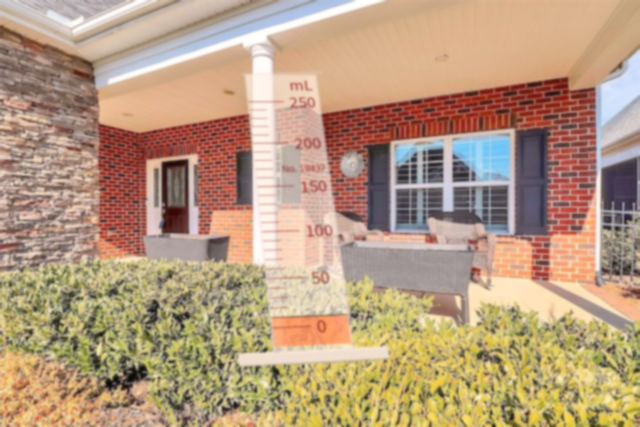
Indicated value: 10 mL
